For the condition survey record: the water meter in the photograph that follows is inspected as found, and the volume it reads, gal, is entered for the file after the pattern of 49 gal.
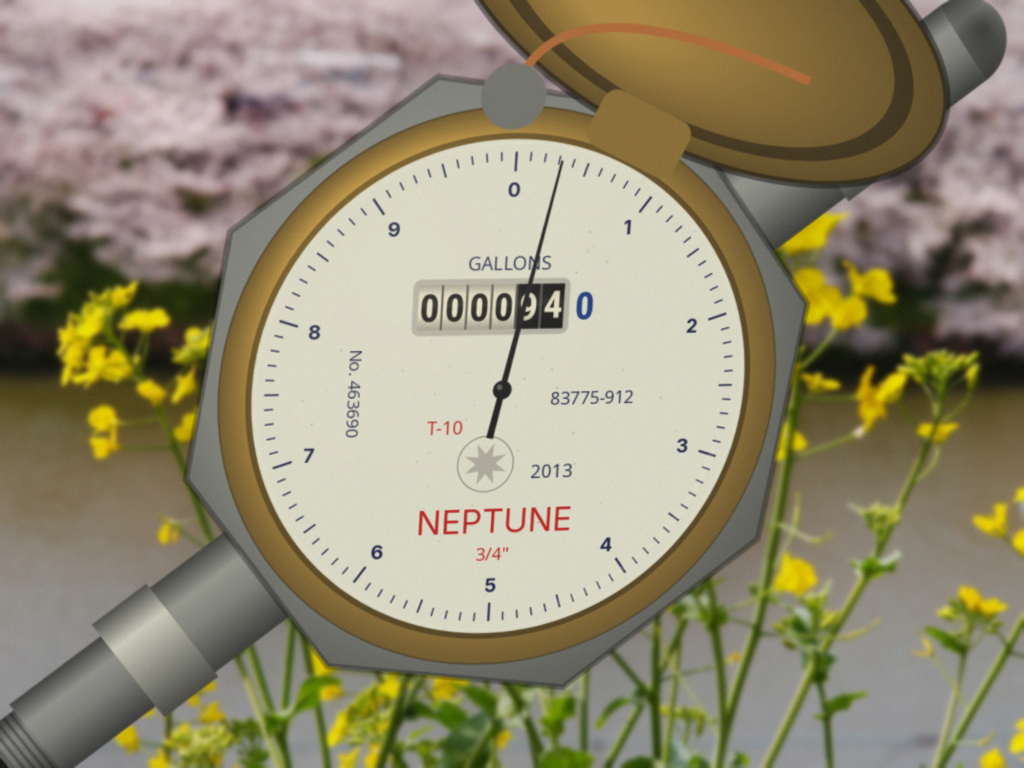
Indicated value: 940.3 gal
